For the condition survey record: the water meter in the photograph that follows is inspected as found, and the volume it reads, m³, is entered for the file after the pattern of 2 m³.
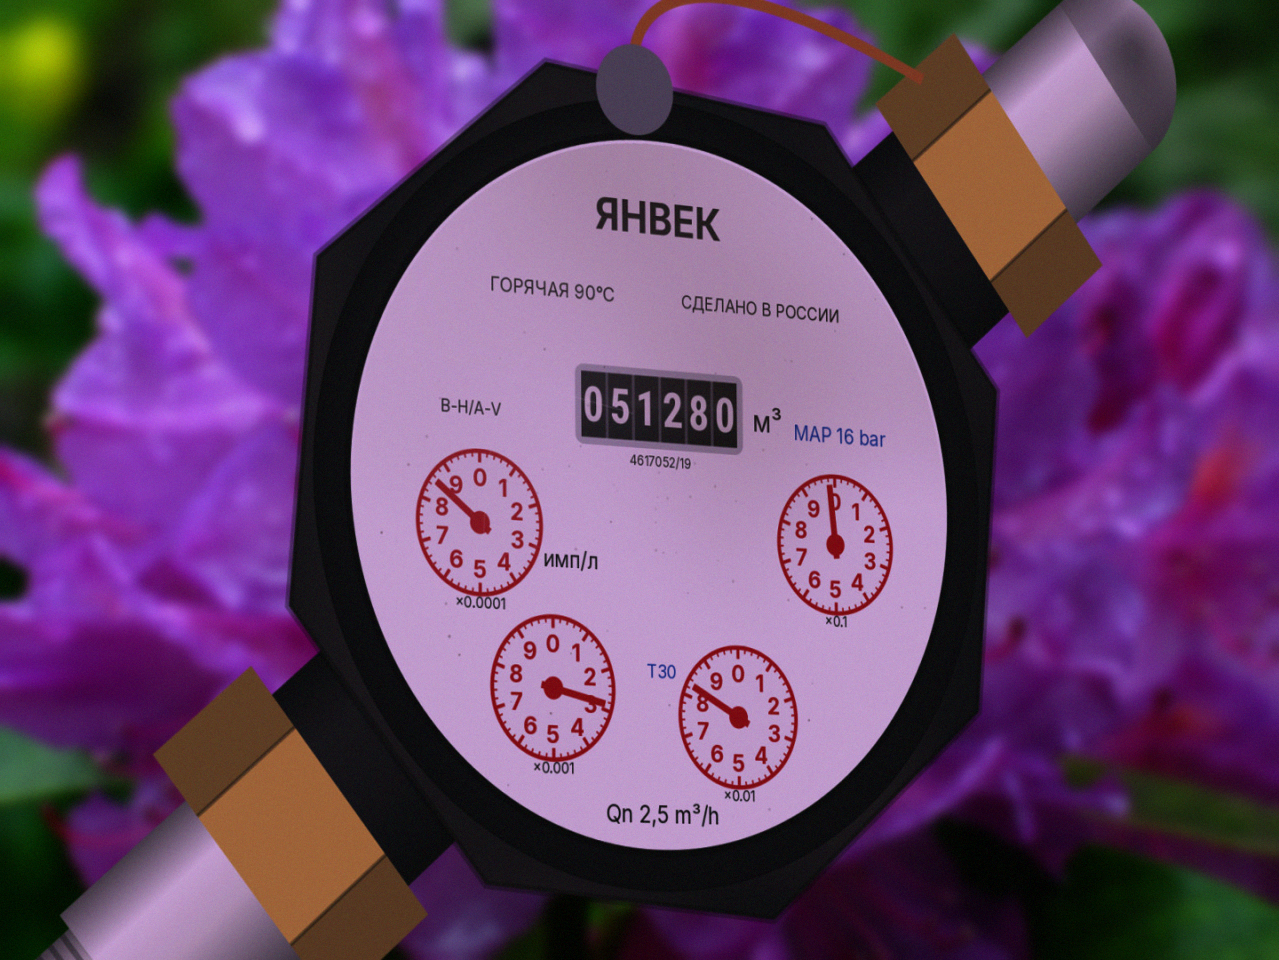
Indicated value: 51279.9828 m³
